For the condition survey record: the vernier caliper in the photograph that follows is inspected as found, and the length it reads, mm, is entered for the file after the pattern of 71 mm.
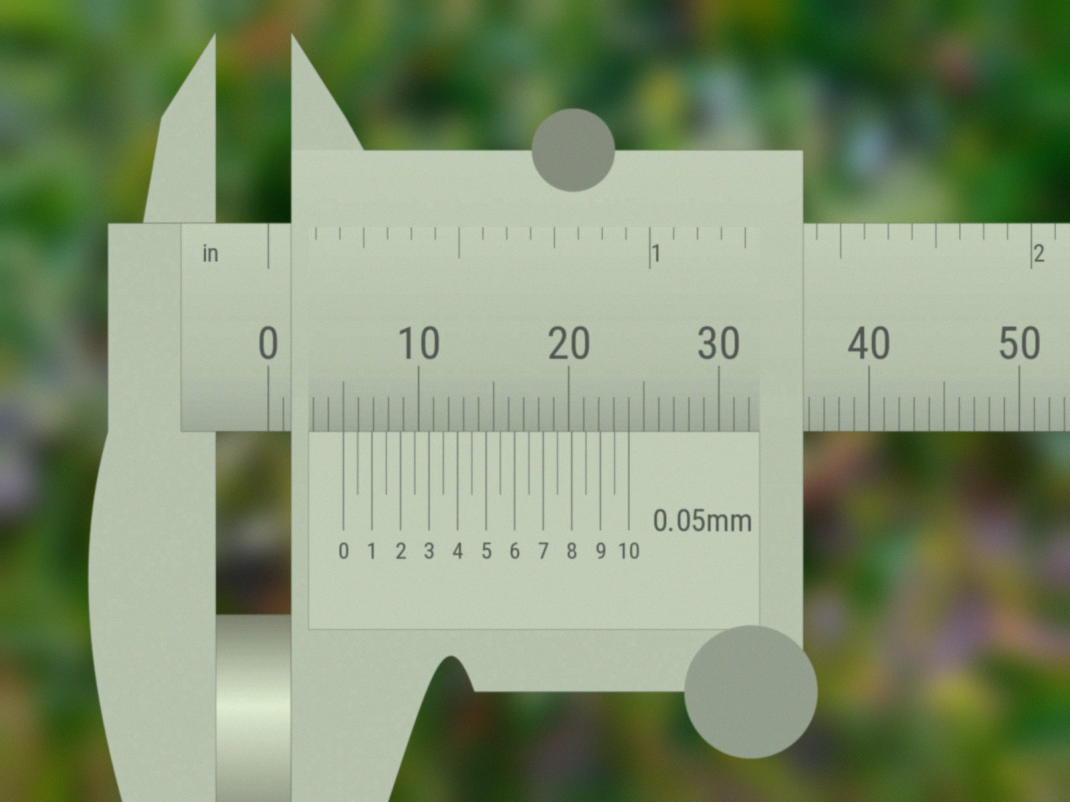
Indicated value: 5.0 mm
